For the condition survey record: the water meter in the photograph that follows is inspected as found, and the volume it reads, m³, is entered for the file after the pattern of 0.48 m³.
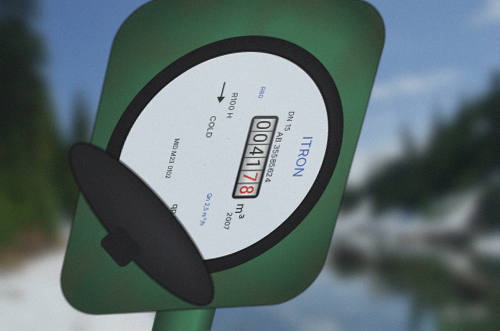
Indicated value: 41.78 m³
